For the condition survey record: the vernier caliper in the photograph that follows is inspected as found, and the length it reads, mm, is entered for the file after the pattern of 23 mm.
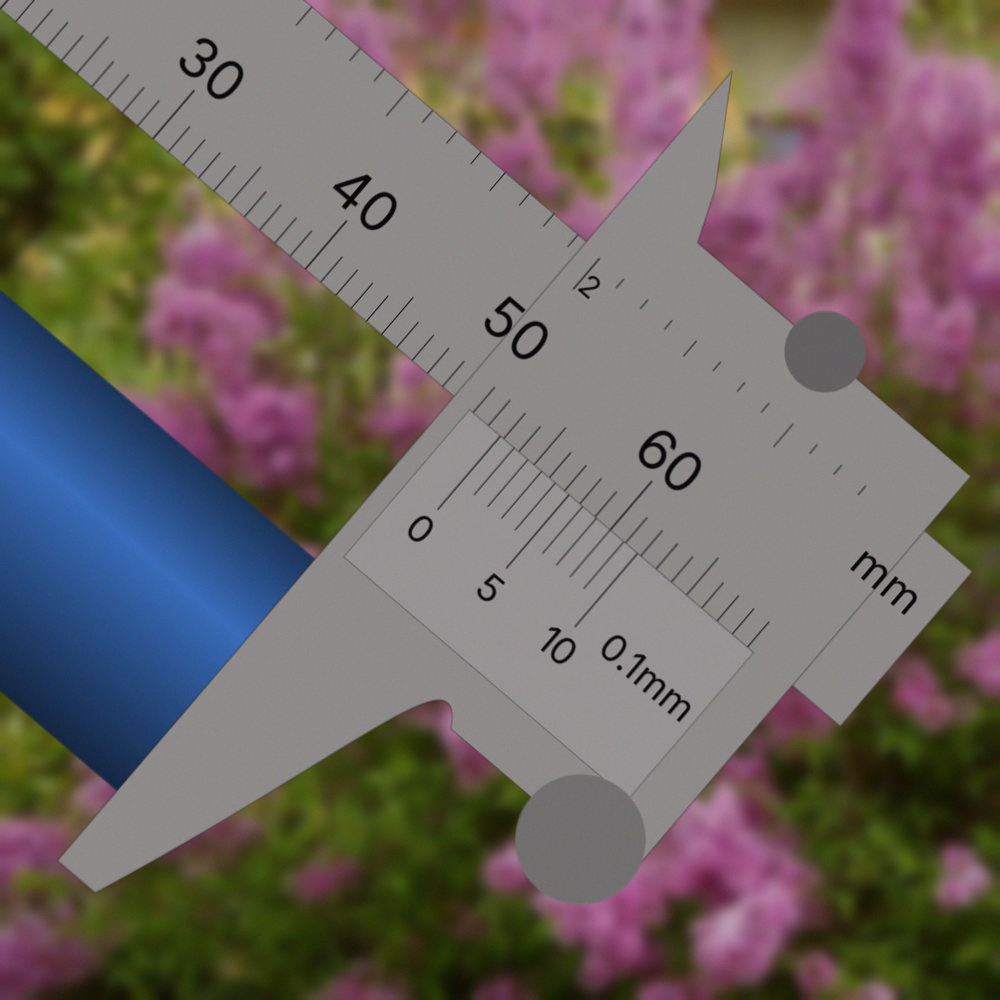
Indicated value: 52.8 mm
